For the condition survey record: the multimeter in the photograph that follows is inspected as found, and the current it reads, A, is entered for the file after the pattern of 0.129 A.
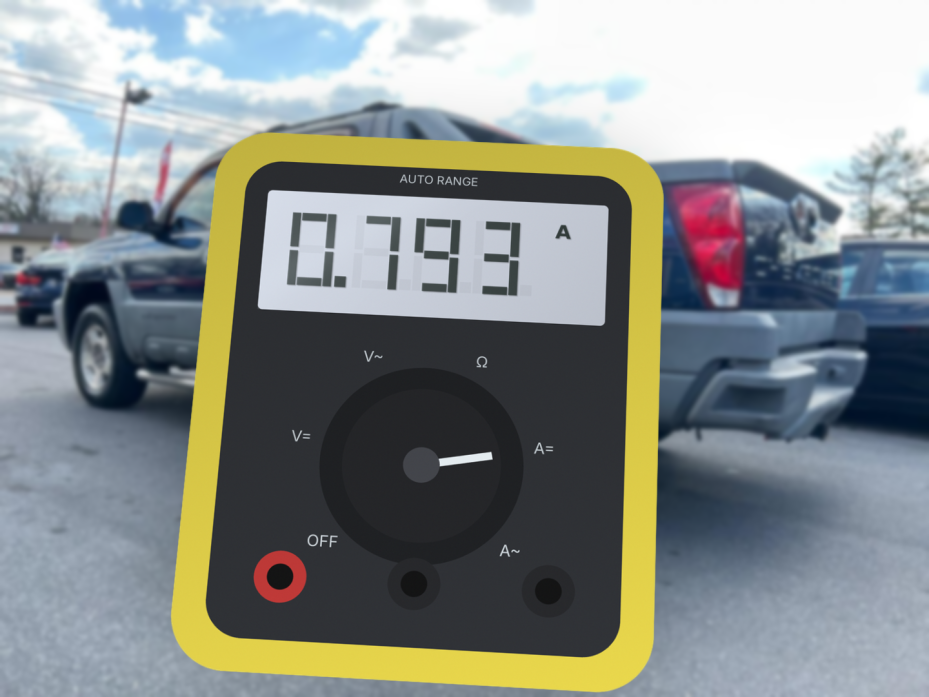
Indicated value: 0.793 A
